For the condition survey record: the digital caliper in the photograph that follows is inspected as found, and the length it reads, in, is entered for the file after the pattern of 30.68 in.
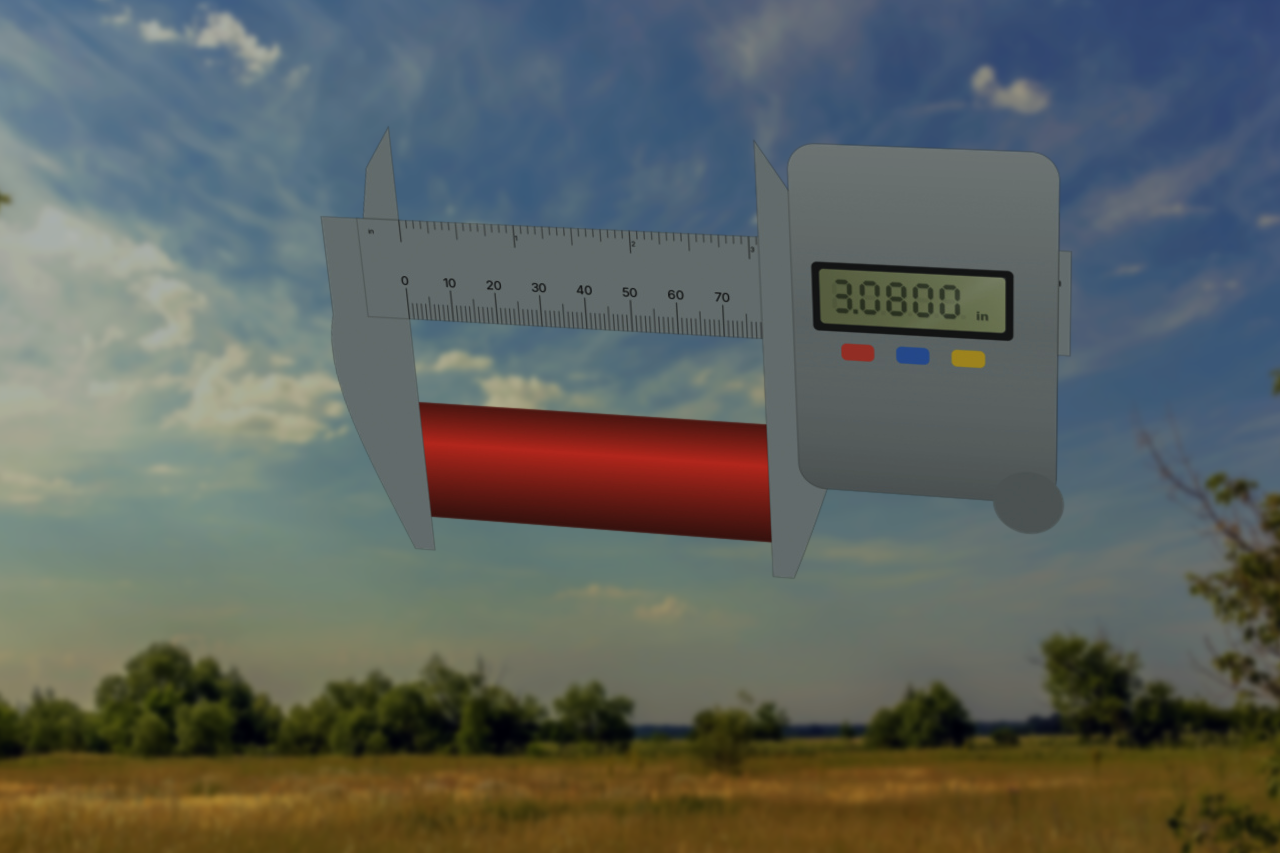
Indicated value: 3.0800 in
